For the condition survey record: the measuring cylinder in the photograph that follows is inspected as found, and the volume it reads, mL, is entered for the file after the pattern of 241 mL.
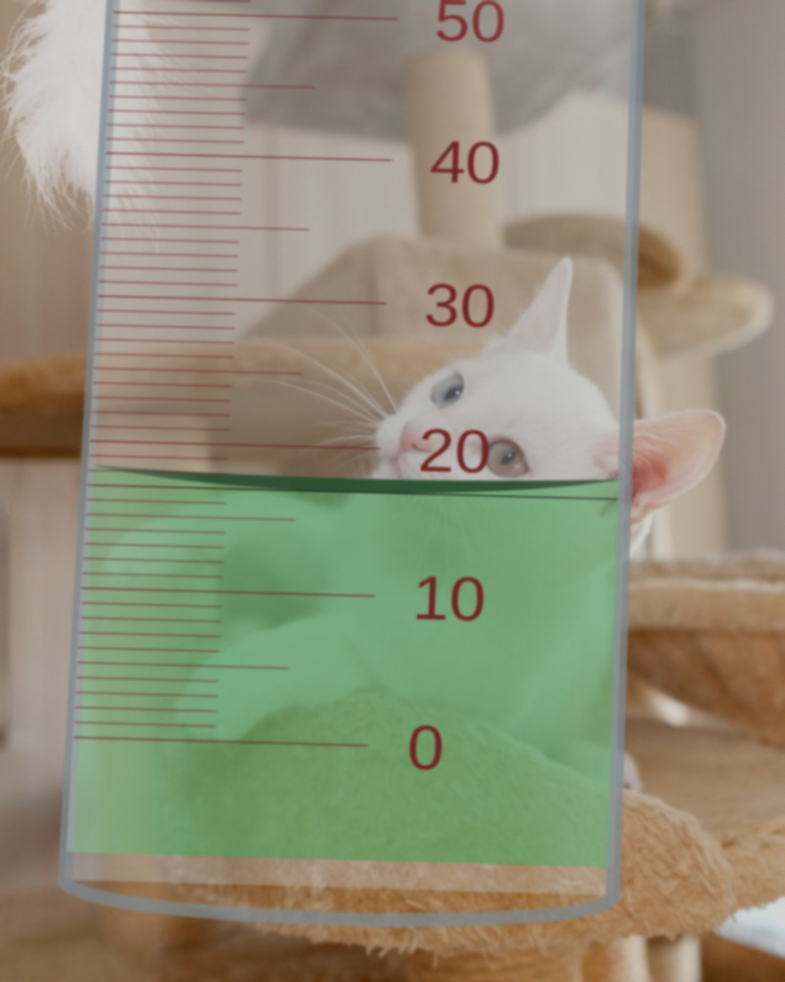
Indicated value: 17 mL
